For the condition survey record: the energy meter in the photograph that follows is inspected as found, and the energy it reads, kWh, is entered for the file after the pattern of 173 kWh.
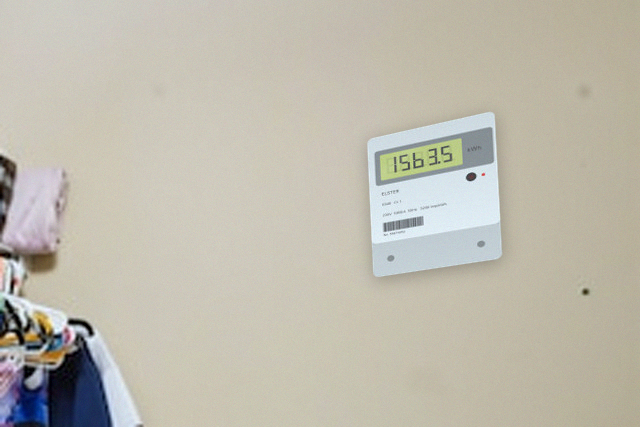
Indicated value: 1563.5 kWh
